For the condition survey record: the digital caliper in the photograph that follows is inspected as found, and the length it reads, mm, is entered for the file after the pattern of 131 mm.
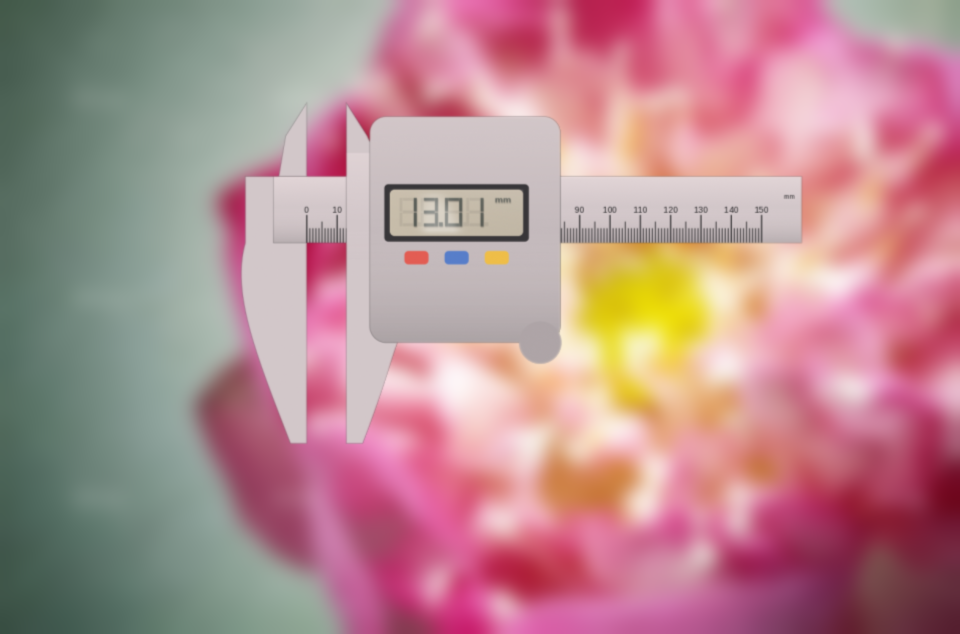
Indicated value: 13.01 mm
